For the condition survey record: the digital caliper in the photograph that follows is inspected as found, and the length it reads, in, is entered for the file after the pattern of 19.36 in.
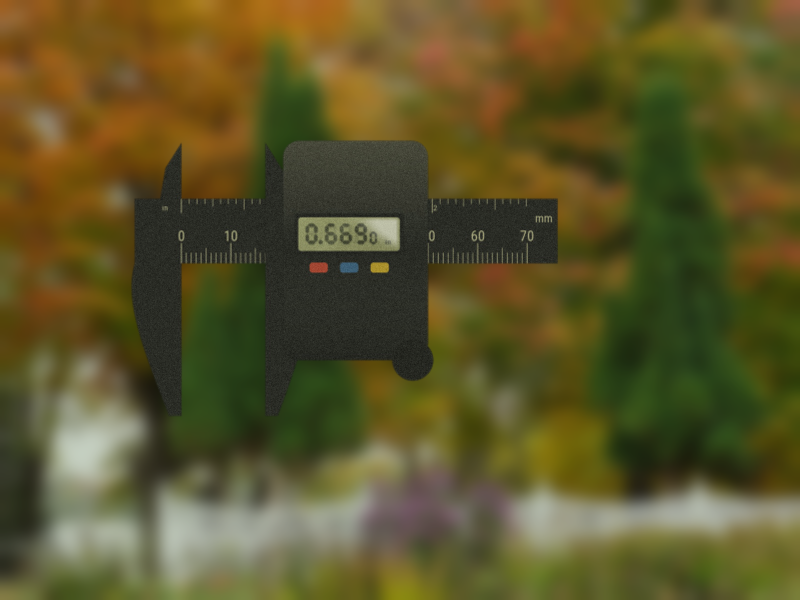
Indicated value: 0.6690 in
